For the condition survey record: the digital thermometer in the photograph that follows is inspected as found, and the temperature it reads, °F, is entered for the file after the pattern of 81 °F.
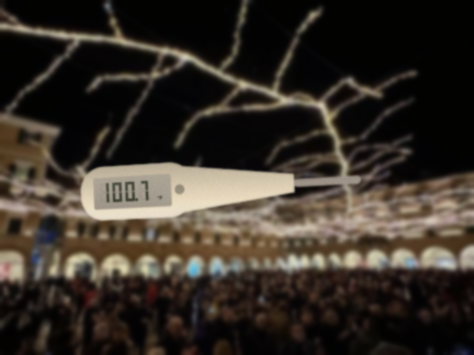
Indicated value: 100.7 °F
